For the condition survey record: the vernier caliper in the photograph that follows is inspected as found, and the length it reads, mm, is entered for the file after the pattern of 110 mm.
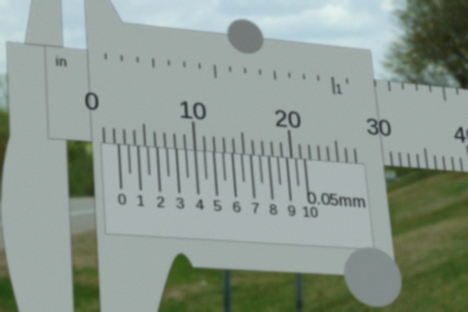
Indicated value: 2.4 mm
